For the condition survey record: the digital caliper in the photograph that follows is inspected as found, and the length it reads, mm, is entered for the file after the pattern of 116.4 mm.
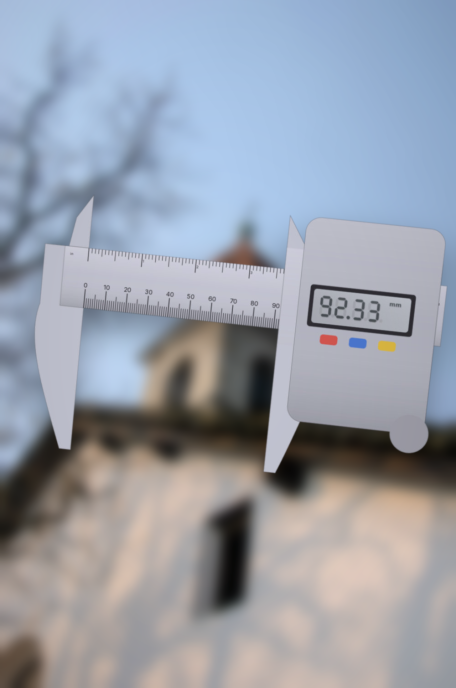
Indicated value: 92.33 mm
